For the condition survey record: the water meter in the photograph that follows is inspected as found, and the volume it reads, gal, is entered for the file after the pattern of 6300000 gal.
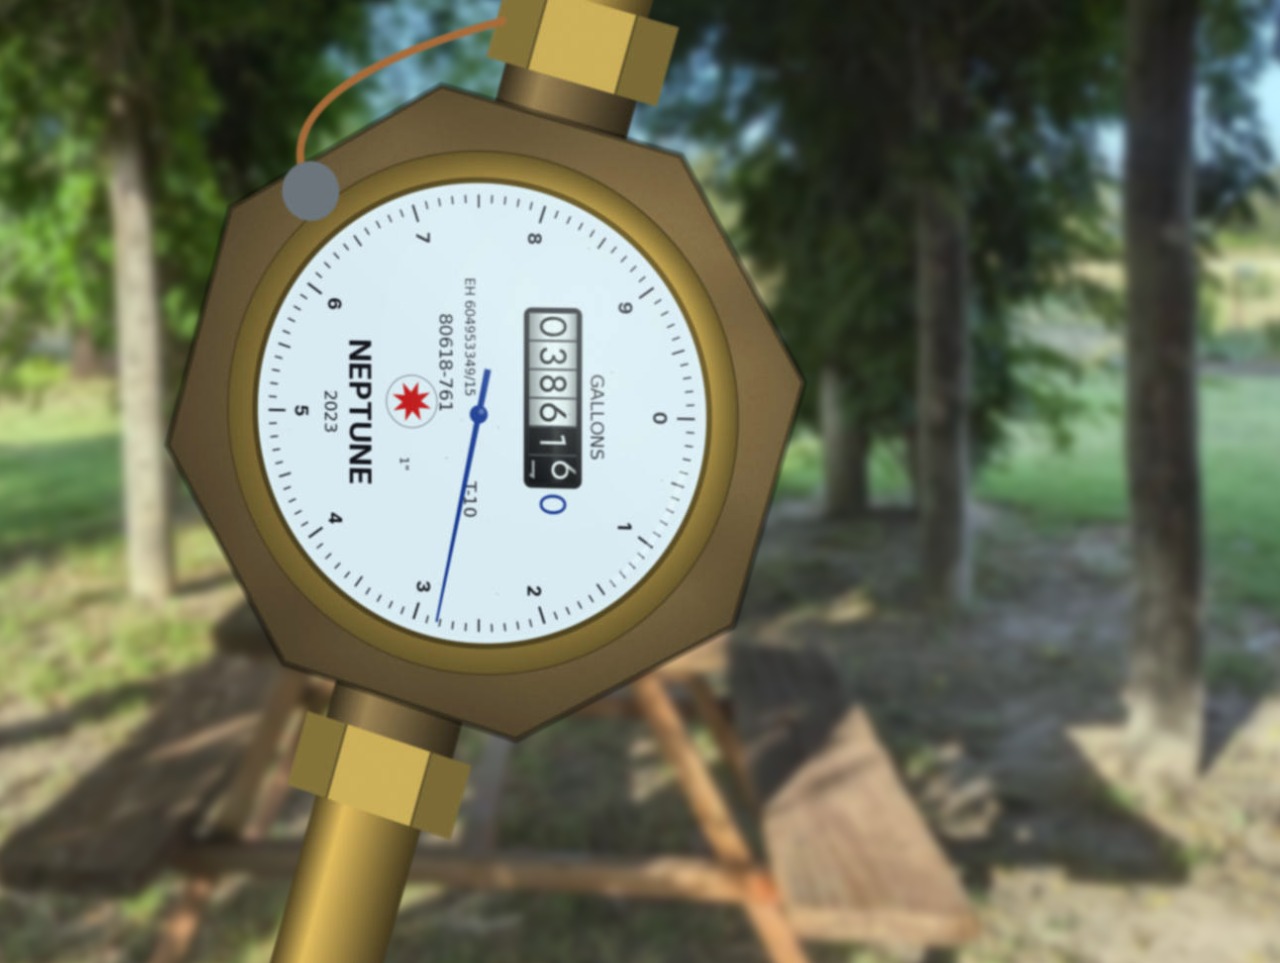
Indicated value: 386162.8 gal
